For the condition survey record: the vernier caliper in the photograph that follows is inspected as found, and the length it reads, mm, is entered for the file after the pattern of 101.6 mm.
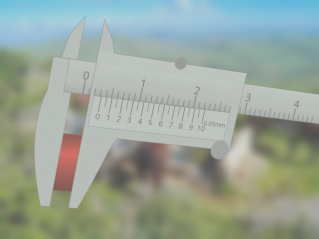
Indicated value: 3.2 mm
